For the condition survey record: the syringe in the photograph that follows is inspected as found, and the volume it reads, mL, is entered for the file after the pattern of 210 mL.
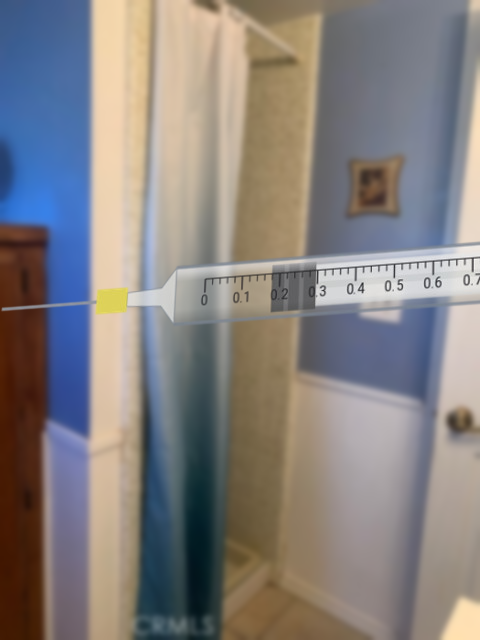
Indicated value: 0.18 mL
